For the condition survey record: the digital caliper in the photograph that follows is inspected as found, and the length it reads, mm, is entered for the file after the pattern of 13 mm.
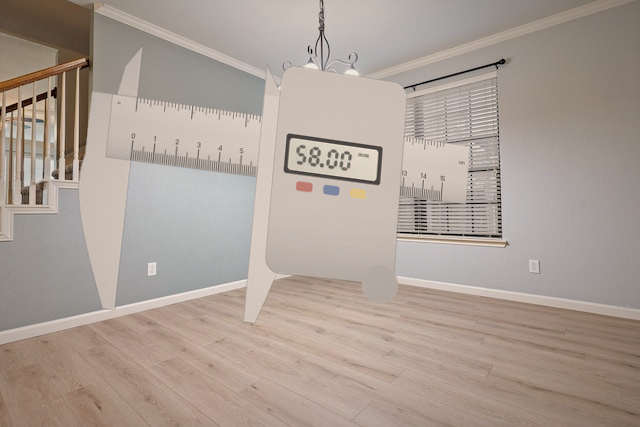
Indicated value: 58.00 mm
